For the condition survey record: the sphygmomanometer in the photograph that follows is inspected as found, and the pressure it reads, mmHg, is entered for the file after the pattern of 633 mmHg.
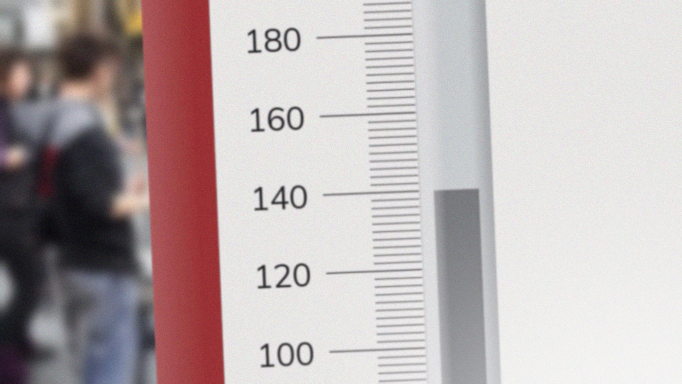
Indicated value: 140 mmHg
